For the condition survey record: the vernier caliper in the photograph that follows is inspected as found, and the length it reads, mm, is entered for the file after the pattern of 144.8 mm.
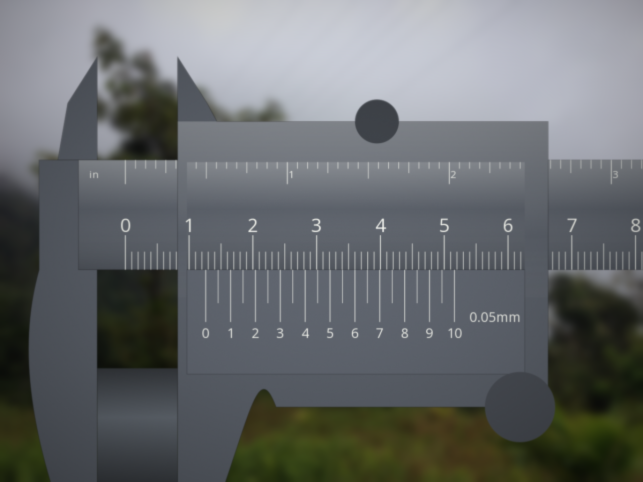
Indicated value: 12.6 mm
